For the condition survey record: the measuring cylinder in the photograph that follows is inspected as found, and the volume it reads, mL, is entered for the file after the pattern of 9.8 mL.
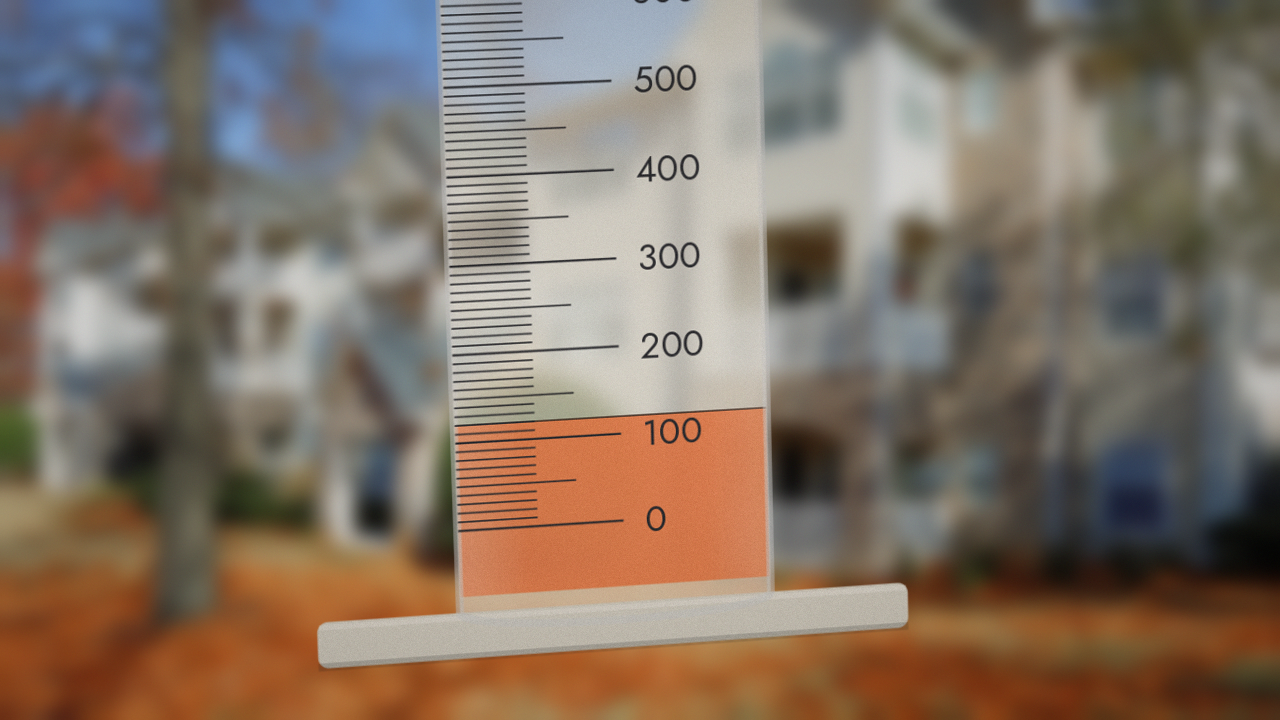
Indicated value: 120 mL
